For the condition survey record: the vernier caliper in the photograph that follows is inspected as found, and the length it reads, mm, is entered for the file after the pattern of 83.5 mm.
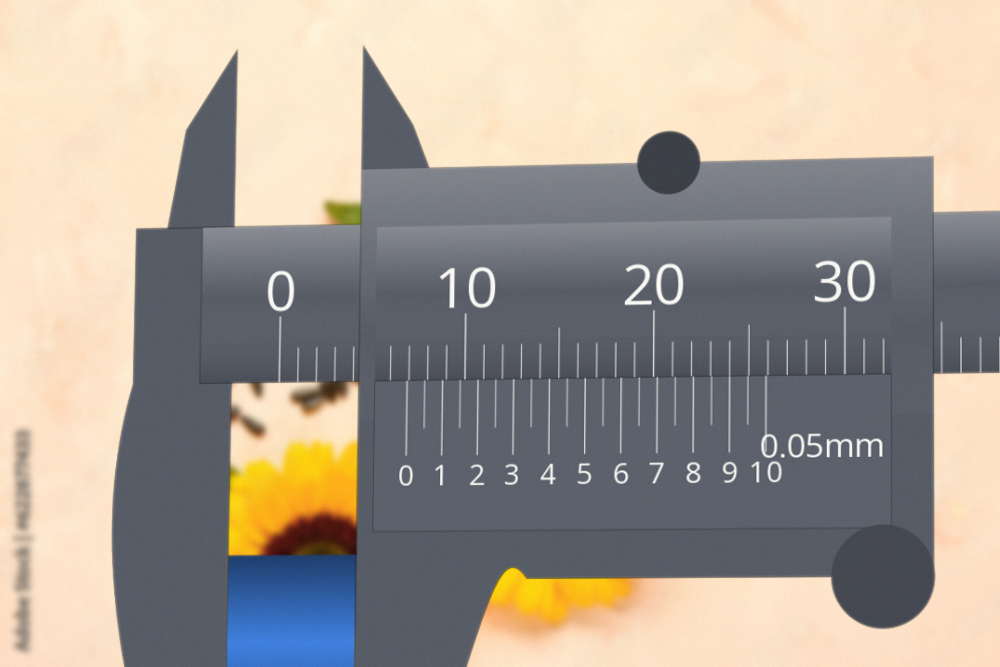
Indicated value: 6.9 mm
